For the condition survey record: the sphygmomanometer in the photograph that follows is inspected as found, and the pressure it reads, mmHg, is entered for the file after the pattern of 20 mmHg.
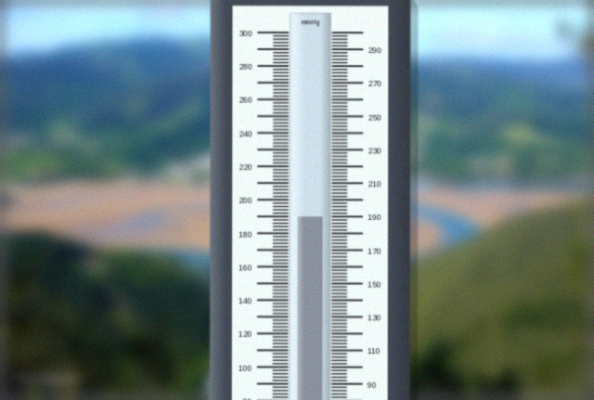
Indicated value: 190 mmHg
